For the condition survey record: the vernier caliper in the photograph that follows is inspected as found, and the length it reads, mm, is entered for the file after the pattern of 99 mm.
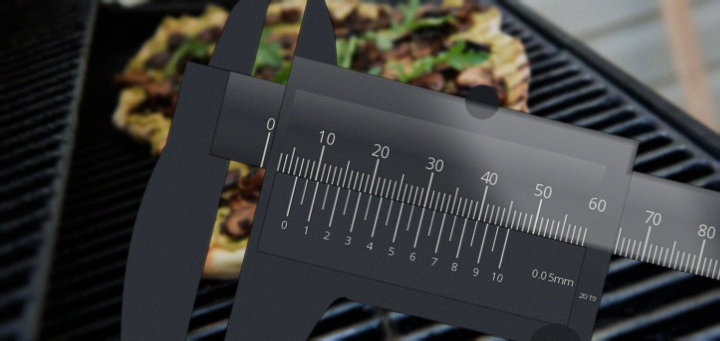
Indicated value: 6.6 mm
